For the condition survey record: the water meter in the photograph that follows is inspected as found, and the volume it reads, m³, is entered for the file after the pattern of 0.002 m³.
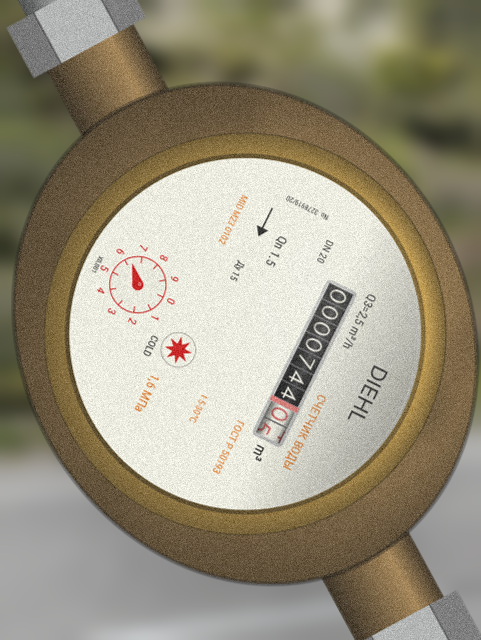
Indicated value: 744.046 m³
